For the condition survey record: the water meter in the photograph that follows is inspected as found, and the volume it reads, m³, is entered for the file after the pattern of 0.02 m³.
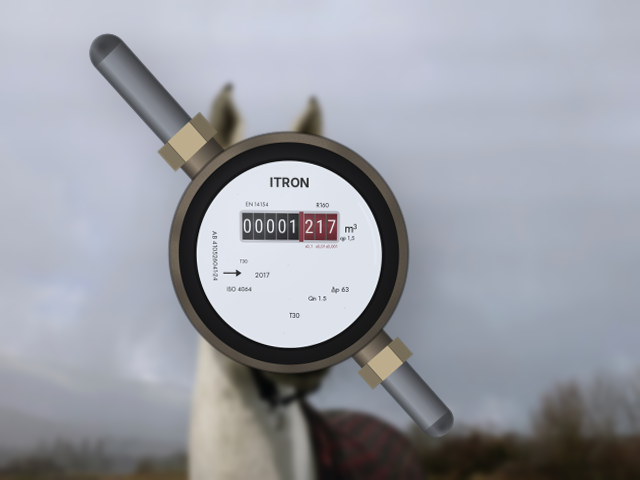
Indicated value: 1.217 m³
